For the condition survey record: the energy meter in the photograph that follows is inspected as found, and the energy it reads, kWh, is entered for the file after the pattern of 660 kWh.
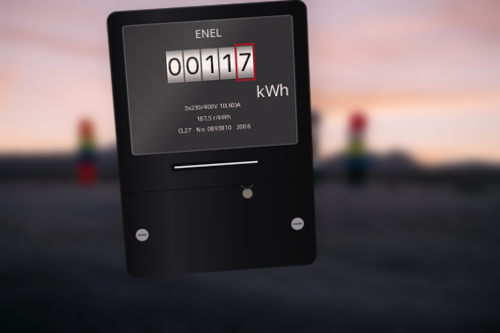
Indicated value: 11.7 kWh
